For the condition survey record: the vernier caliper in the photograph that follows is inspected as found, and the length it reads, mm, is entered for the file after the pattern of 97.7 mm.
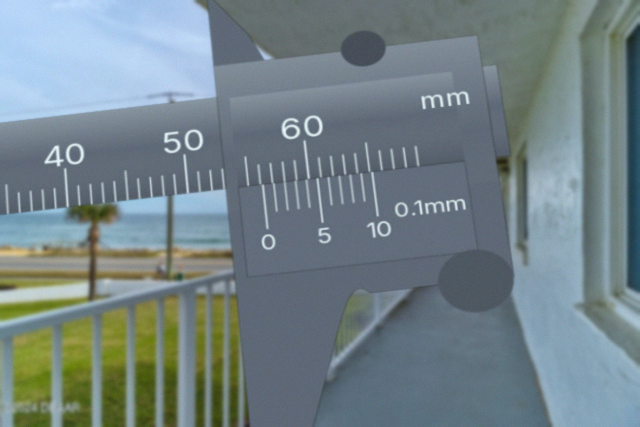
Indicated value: 56.2 mm
